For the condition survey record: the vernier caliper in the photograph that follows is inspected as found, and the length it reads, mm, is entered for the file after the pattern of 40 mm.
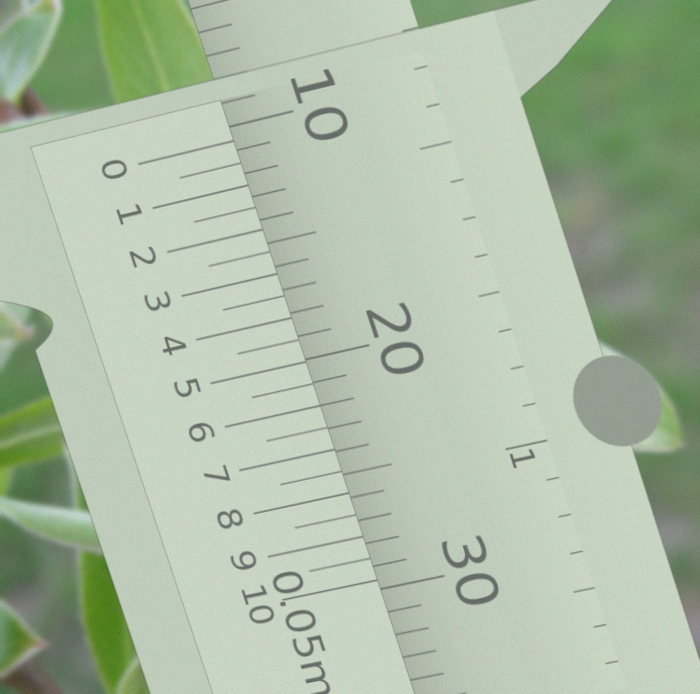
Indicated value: 10.6 mm
